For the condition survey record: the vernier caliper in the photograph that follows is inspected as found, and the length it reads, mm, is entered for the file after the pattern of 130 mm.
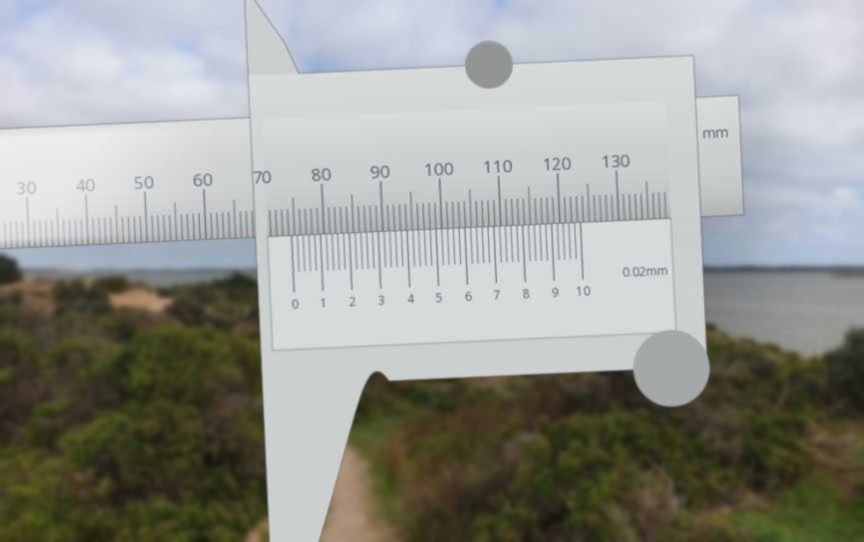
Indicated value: 74.5 mm
